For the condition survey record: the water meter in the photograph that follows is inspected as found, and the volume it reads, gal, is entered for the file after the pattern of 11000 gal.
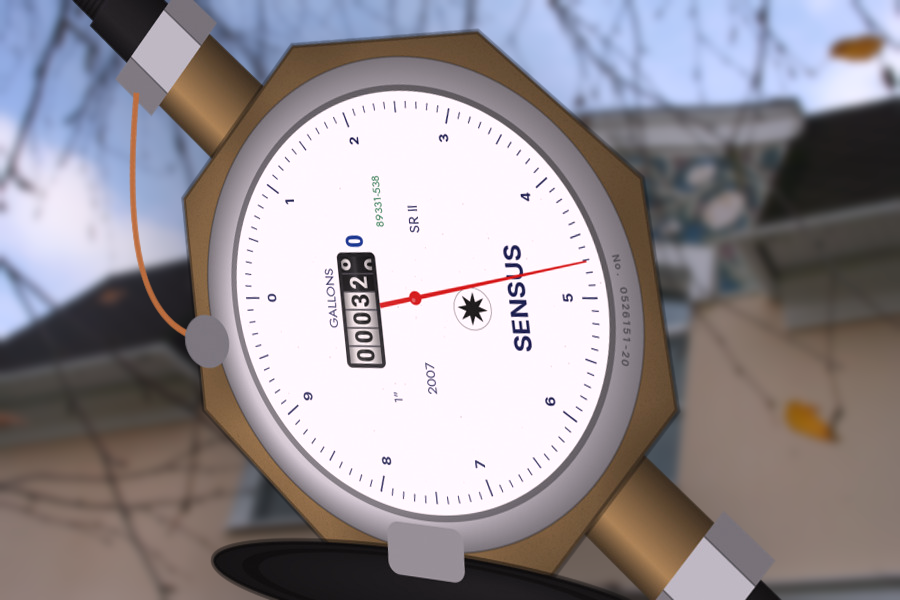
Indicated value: 3284.7 gal
